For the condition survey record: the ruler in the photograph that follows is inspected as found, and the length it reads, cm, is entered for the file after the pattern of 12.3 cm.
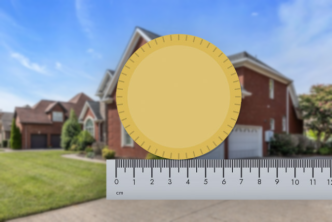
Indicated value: 7 cm
